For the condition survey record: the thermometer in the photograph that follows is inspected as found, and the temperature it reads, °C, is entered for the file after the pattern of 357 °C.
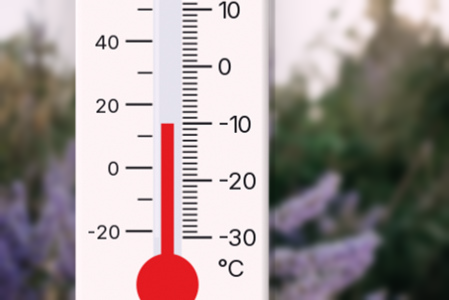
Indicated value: -10 °C
